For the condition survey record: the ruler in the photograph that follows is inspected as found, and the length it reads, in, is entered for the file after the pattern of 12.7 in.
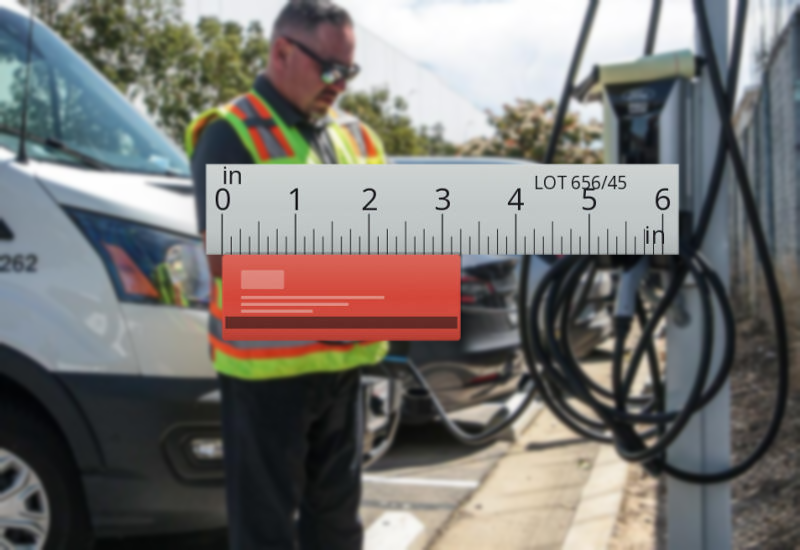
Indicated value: 3.25 in
